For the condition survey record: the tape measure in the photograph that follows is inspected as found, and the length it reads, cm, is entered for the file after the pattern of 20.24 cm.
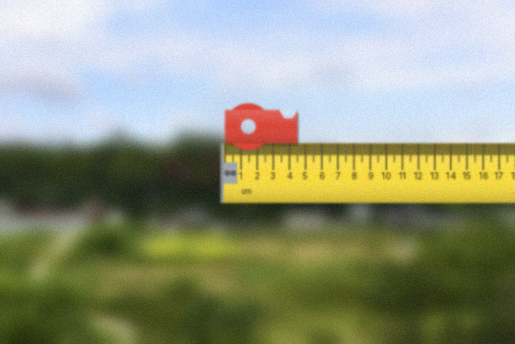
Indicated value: 4.5 cm
